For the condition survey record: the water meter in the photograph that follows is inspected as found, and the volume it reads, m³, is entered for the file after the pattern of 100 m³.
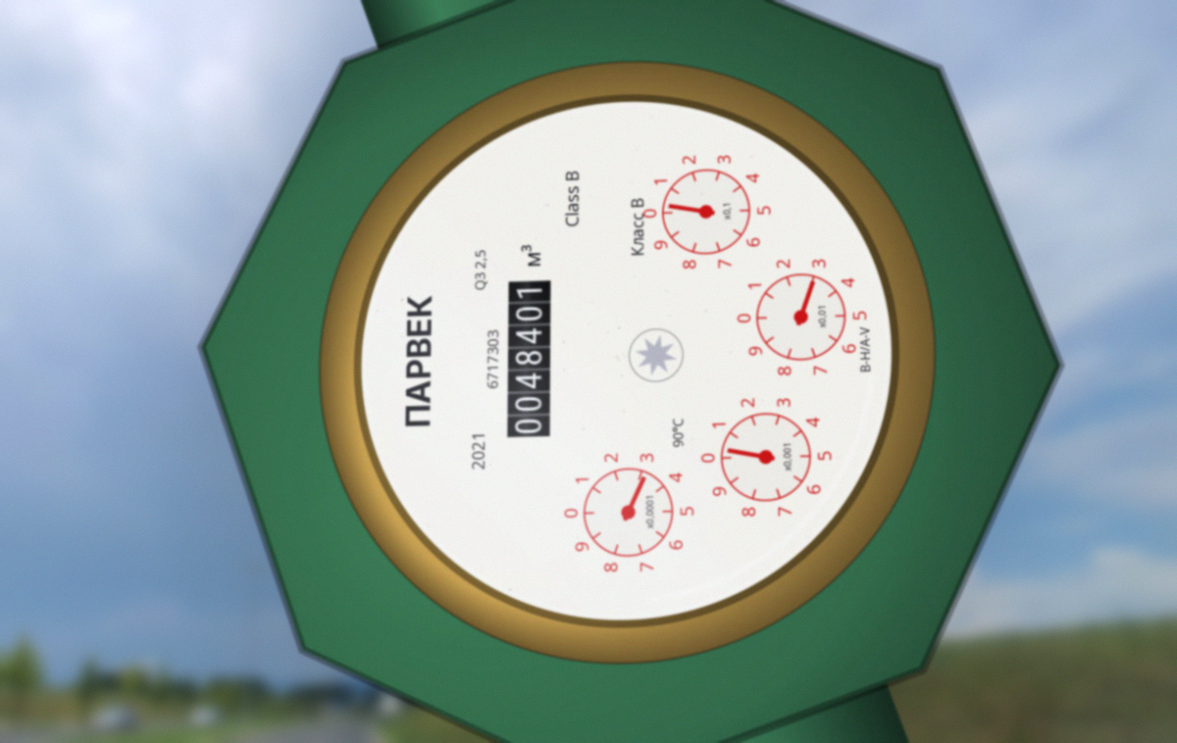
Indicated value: 48401.0303 m³
